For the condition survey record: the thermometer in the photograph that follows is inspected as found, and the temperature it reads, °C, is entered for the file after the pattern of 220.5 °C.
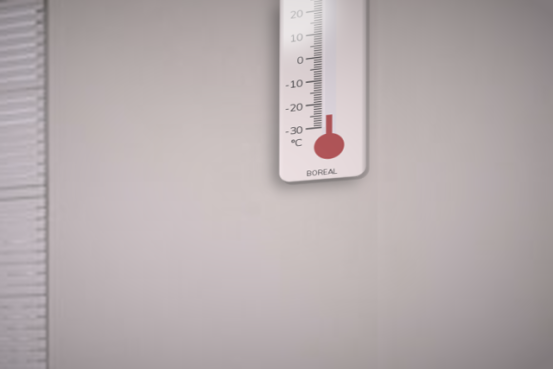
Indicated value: -25 °C
